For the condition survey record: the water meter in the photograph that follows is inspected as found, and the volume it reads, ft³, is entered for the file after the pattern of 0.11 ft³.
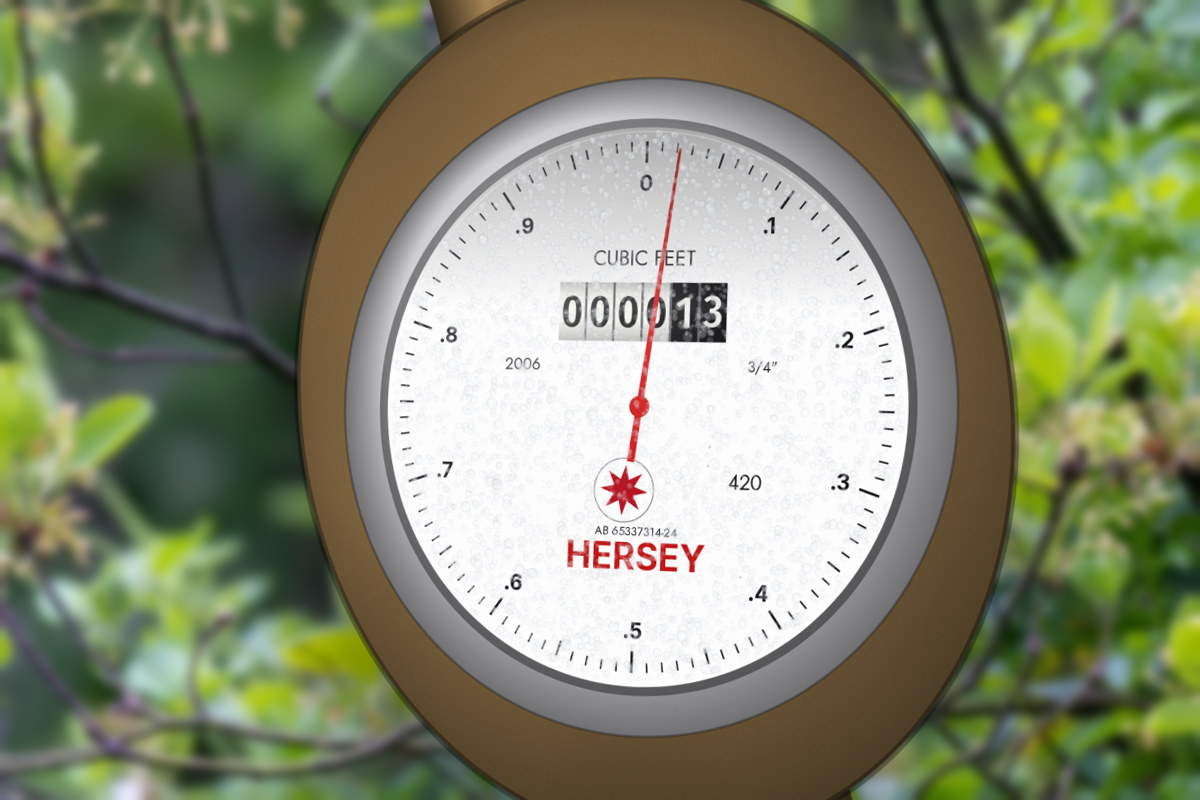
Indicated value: 13.02 ft³
